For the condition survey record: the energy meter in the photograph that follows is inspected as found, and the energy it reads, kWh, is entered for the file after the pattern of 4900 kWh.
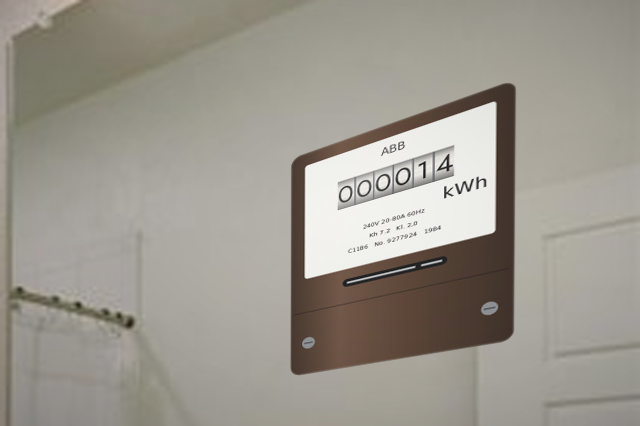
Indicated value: 14 kWh
